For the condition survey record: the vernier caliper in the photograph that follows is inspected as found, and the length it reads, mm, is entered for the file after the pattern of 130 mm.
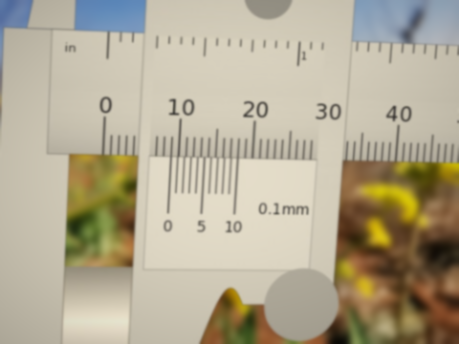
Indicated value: 9.0 mm
